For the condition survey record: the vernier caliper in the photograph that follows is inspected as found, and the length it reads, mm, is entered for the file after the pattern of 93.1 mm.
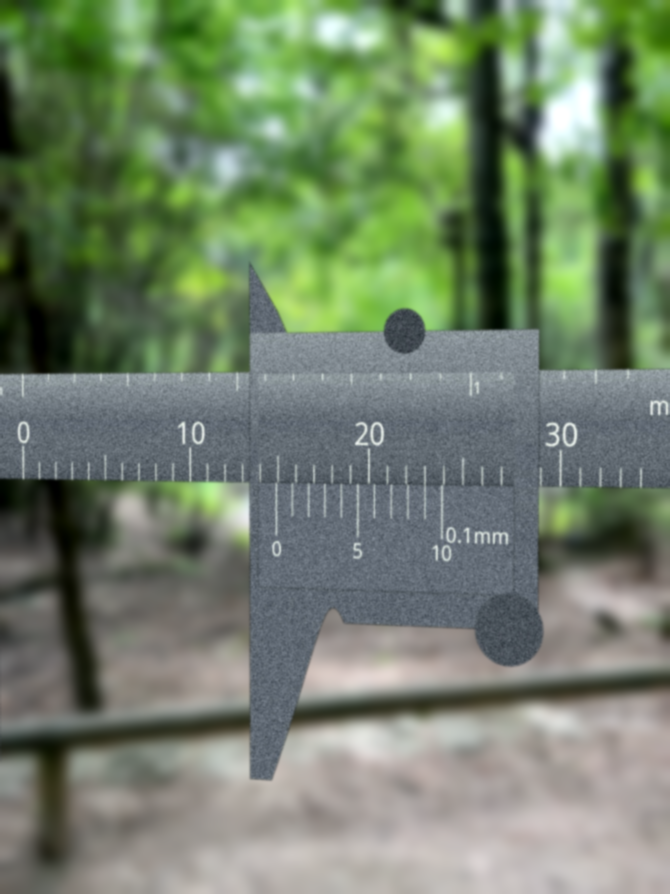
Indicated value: 14.9 mm
